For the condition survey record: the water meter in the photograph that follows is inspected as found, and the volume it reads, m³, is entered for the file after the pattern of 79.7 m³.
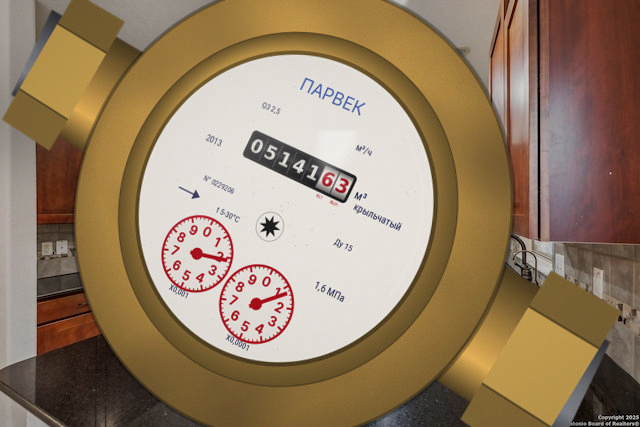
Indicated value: 5141.6321 m³
